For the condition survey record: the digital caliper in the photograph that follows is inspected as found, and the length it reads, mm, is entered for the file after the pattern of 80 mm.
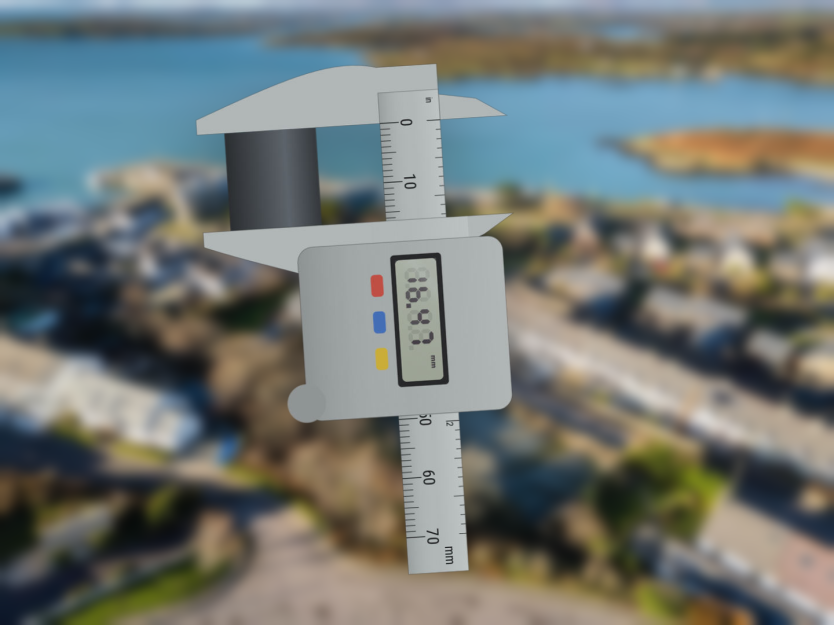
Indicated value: 16.47 mm
